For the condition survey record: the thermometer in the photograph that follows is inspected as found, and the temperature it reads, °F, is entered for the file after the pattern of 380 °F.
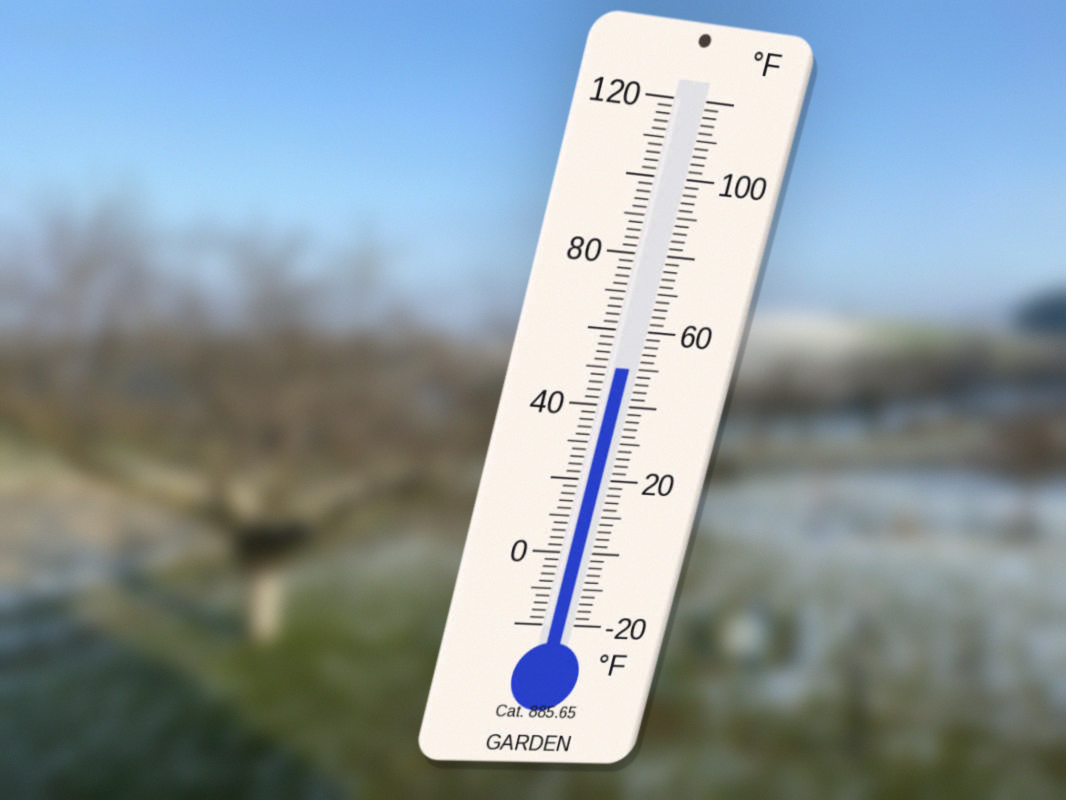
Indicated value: 50 °F
